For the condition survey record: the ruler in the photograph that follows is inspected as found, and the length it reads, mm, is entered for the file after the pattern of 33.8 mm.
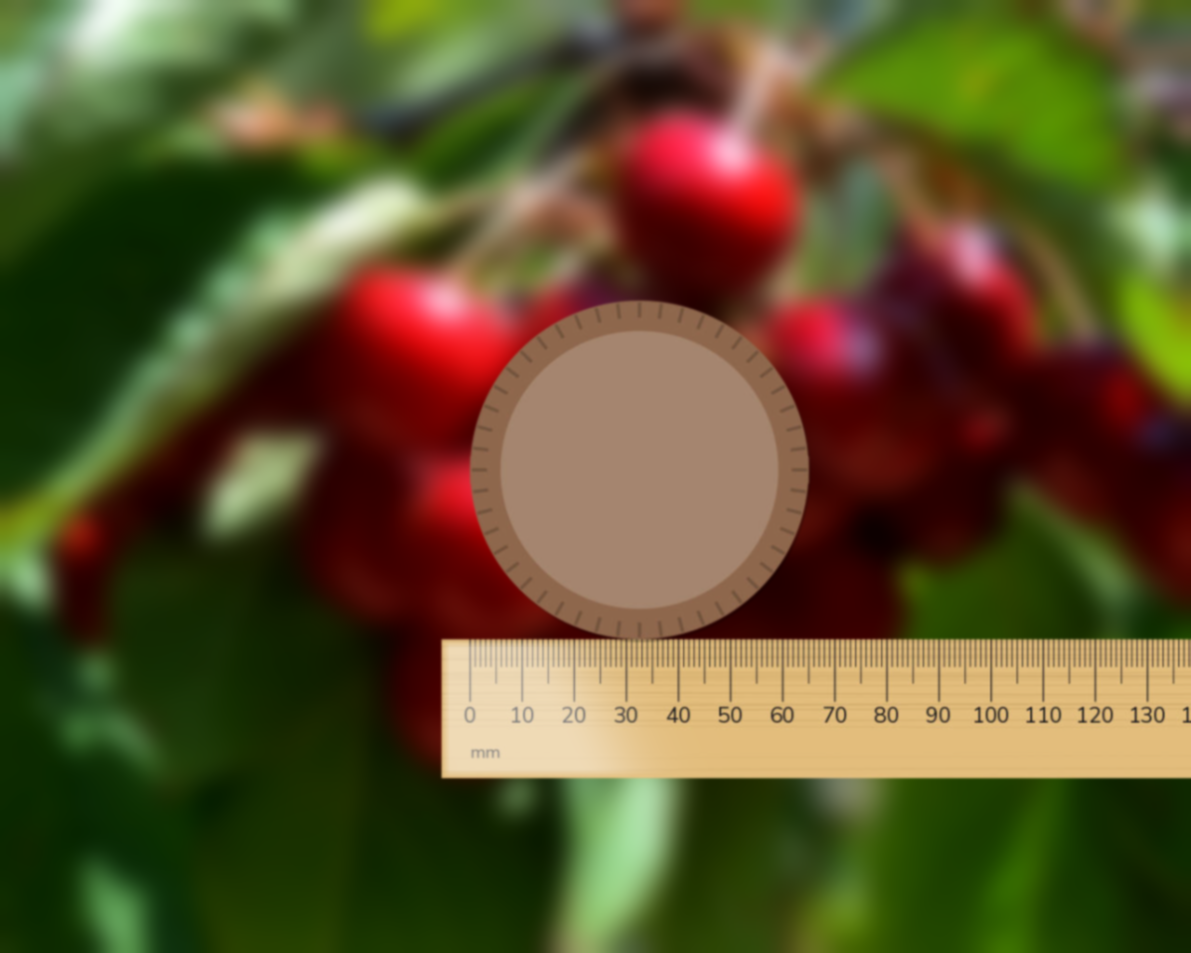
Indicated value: 65 mm
